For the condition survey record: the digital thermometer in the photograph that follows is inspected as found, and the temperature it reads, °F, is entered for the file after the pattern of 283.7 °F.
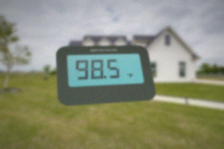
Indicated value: 98.5 °F
